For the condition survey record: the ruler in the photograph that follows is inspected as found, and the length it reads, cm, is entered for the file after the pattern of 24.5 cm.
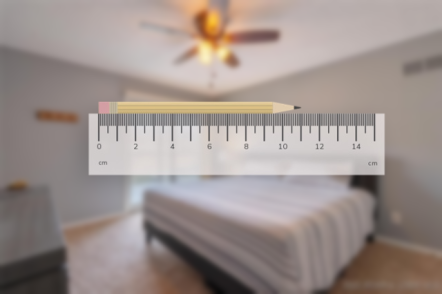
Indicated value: 11 cm
